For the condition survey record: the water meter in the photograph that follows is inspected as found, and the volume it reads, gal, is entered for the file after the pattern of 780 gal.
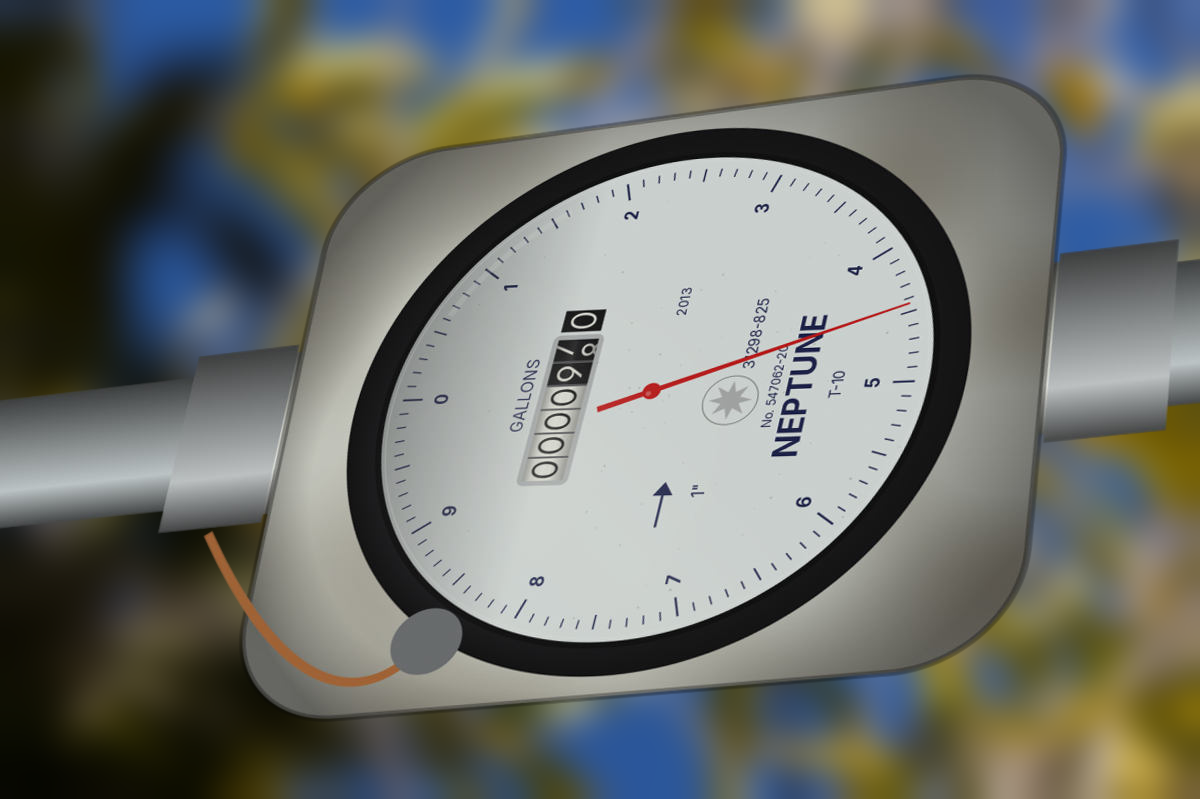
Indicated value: 974.4 gal
